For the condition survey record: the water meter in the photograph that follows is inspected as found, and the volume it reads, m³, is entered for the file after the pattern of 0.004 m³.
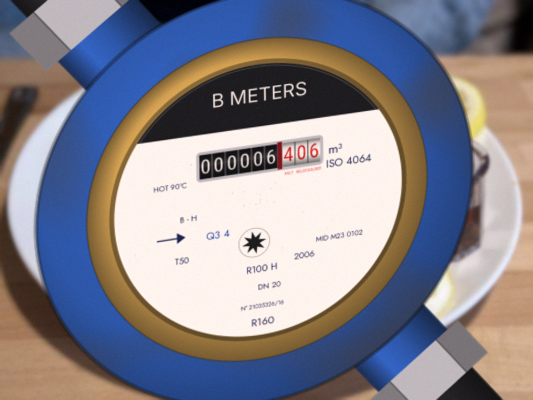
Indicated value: 6.406 m³
